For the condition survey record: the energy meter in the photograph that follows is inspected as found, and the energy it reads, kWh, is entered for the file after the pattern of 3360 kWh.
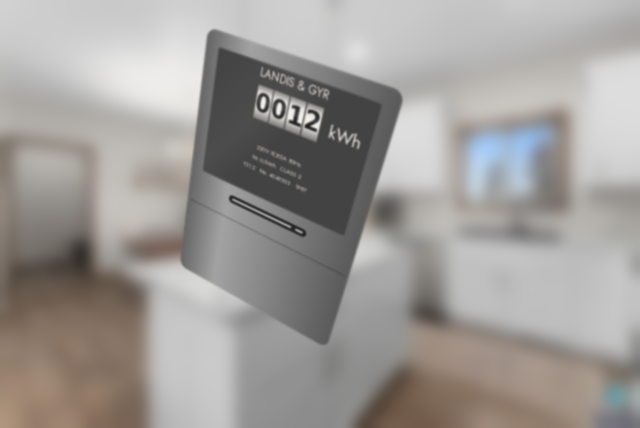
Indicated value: 12 kWh
